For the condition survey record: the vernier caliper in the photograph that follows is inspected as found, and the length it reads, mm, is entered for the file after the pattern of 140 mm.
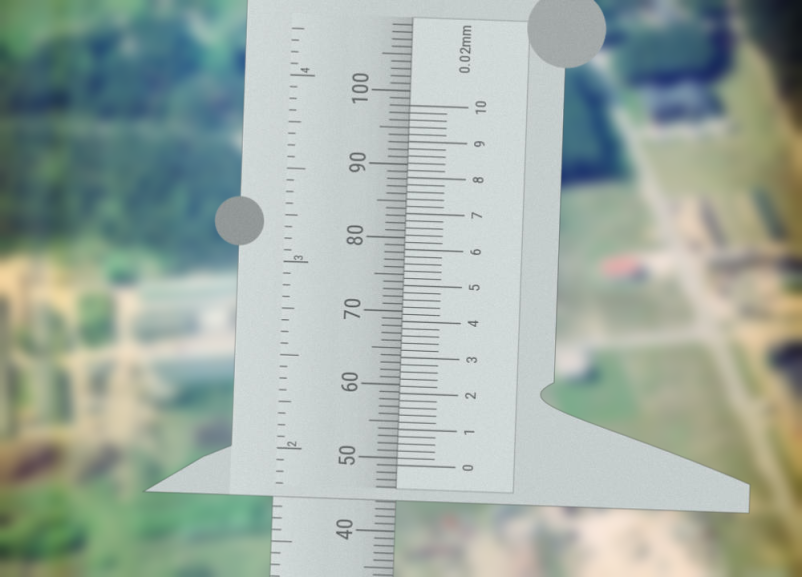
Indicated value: 49.0 mm
